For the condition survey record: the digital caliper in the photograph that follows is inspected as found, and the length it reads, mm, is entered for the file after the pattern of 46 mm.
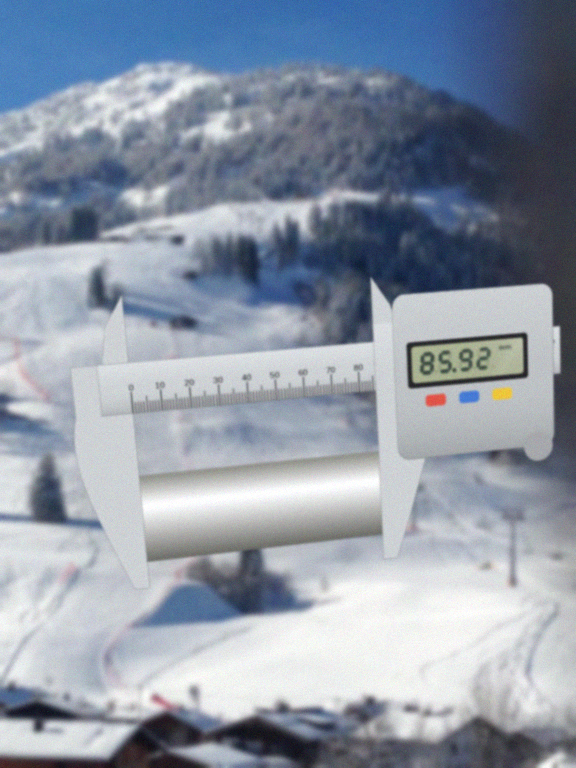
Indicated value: 85.92 mm
